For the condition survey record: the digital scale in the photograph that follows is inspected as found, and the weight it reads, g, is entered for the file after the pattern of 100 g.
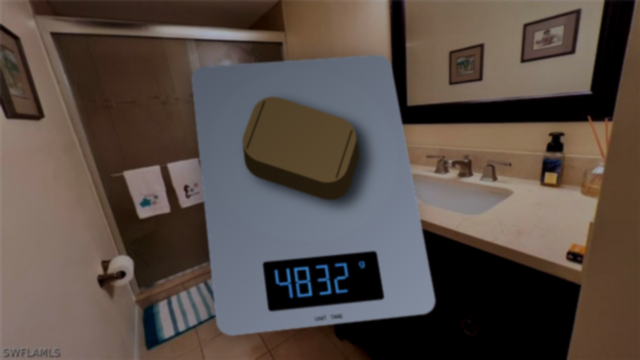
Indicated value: 4832 g
